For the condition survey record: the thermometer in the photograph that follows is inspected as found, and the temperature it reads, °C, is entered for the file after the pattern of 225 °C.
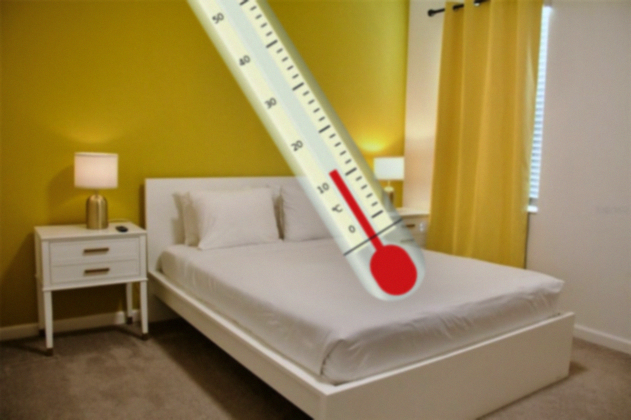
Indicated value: 12 °C
